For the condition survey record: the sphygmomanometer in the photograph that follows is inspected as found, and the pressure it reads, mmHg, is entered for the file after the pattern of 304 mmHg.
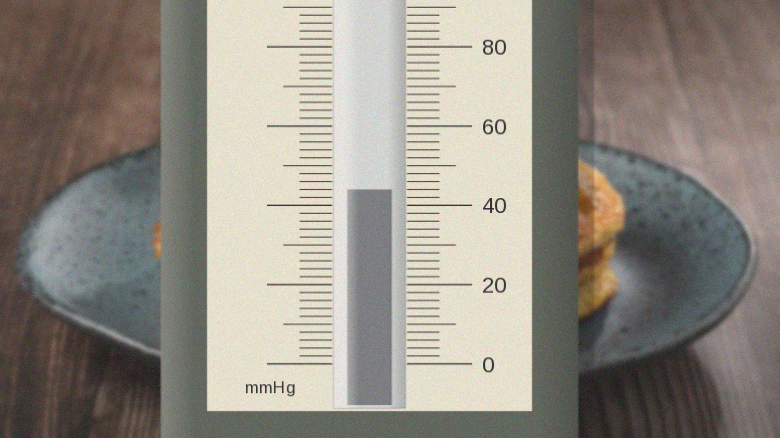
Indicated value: 44 mmHg
